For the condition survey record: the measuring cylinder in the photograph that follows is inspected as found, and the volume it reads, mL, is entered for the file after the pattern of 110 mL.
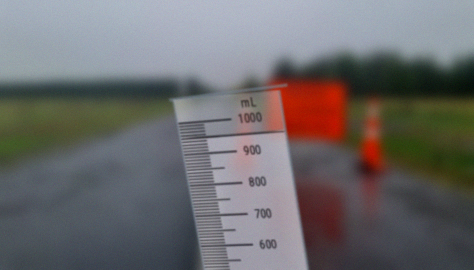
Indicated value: 950 mL
